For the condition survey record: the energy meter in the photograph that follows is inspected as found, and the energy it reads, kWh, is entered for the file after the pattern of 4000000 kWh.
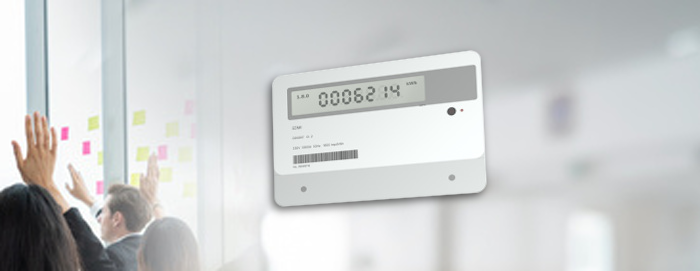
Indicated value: 6214 kWh
